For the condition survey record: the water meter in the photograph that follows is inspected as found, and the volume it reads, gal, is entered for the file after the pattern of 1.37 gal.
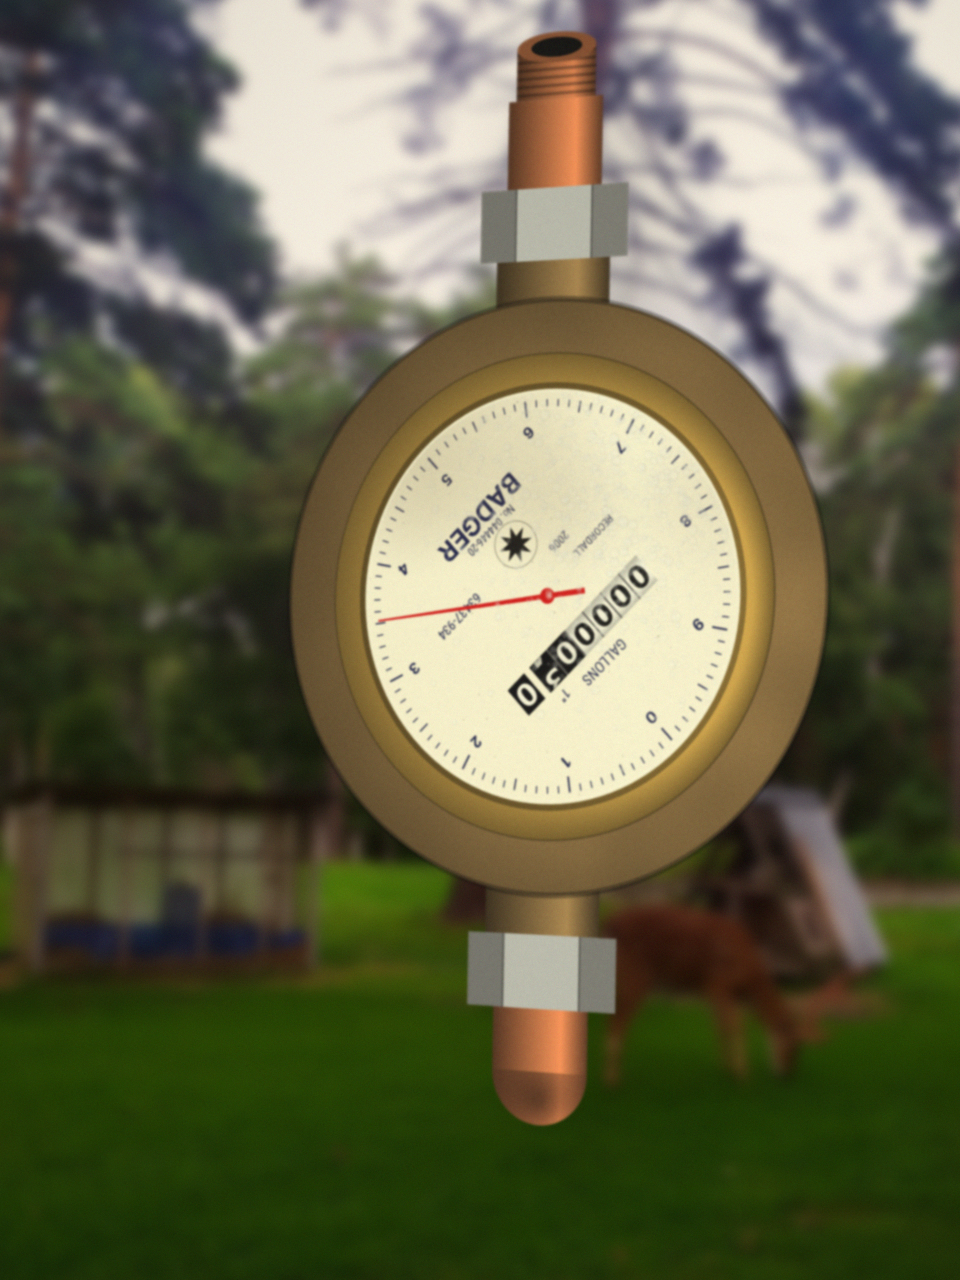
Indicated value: 33.5 gal
